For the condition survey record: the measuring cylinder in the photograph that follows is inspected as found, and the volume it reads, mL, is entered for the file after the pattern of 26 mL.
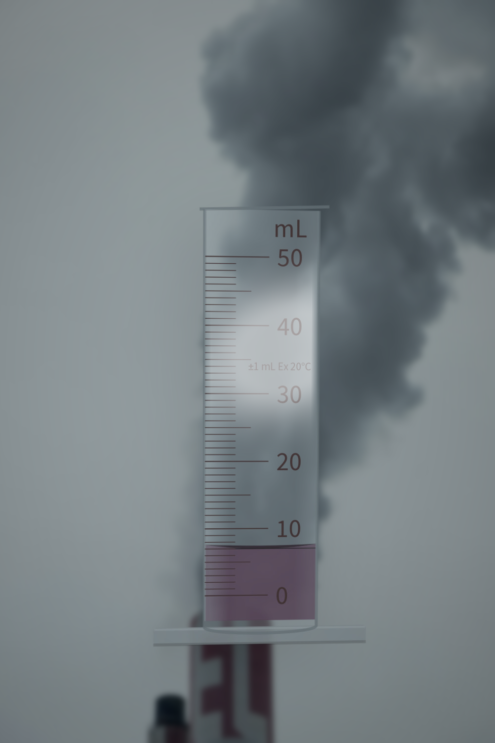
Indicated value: 7 mL
